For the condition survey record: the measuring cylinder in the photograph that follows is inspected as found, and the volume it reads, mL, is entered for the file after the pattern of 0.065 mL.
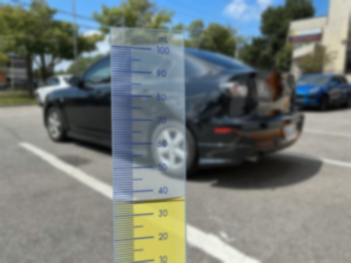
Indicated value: 35 mL
